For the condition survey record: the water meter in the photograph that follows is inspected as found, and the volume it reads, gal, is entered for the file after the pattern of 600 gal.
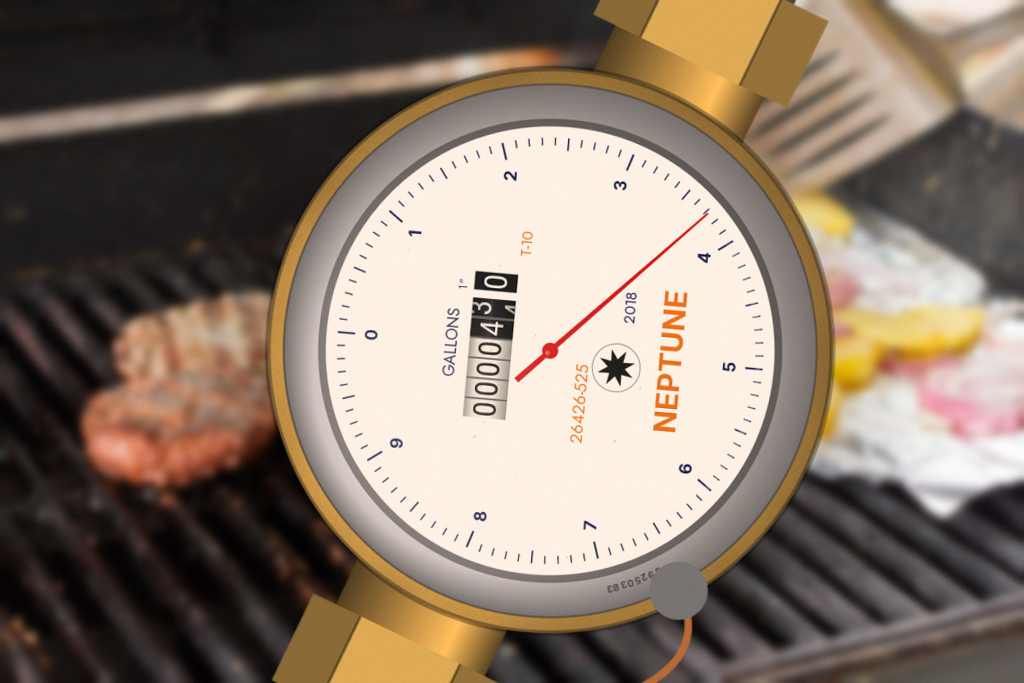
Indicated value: 433.7 gal
